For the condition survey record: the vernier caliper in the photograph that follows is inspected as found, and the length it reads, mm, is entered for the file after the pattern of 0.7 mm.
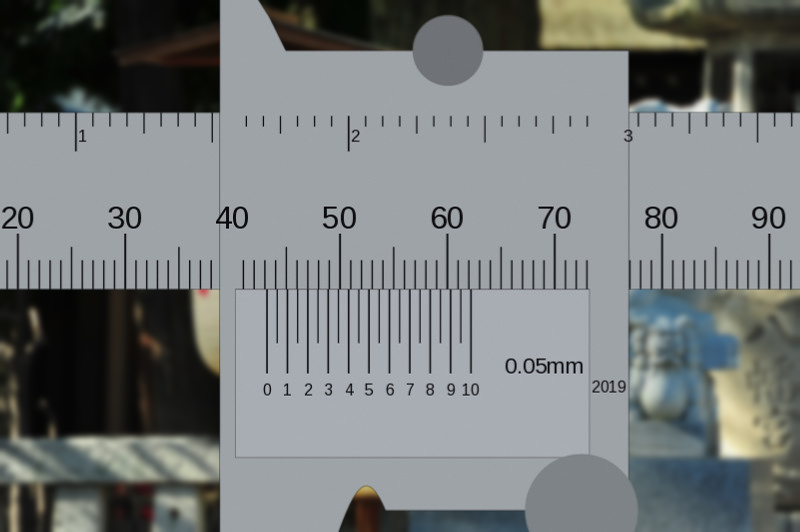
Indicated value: 43.2 mm
